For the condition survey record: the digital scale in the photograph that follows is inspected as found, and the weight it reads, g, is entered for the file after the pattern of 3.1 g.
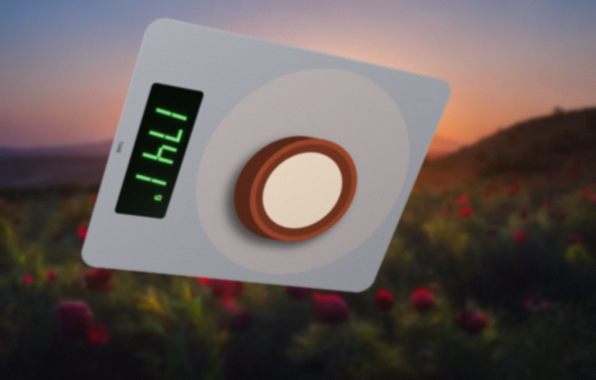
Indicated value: 1741 g
